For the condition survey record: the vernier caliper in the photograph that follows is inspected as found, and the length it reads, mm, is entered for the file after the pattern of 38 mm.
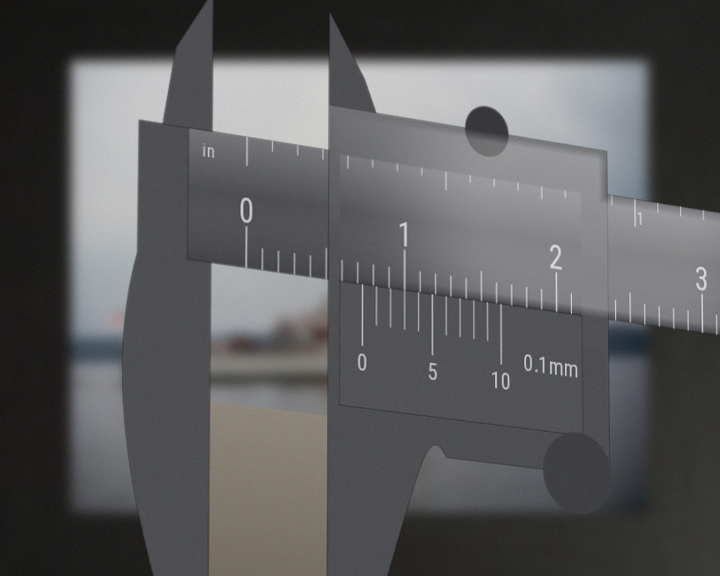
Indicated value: 7.3 mm
